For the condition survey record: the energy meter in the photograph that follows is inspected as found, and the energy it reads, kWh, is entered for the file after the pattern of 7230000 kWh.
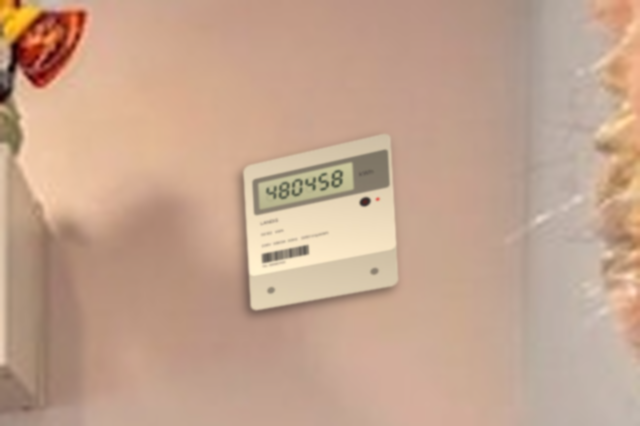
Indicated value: 480458 kWh
